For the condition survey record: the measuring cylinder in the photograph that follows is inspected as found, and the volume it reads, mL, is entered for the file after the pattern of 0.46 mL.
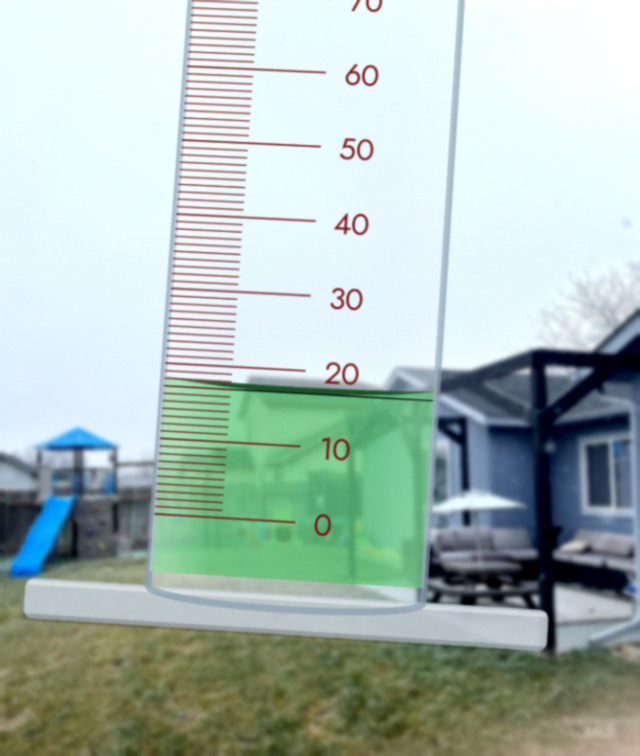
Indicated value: 17 mL
